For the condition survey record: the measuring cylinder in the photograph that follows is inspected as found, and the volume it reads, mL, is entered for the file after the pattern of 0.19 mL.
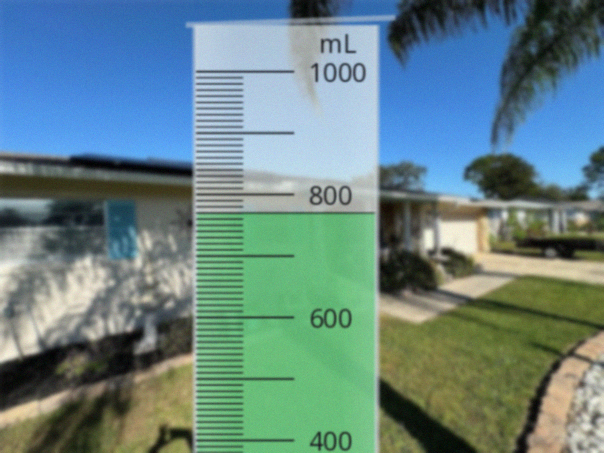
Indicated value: 770 mL
